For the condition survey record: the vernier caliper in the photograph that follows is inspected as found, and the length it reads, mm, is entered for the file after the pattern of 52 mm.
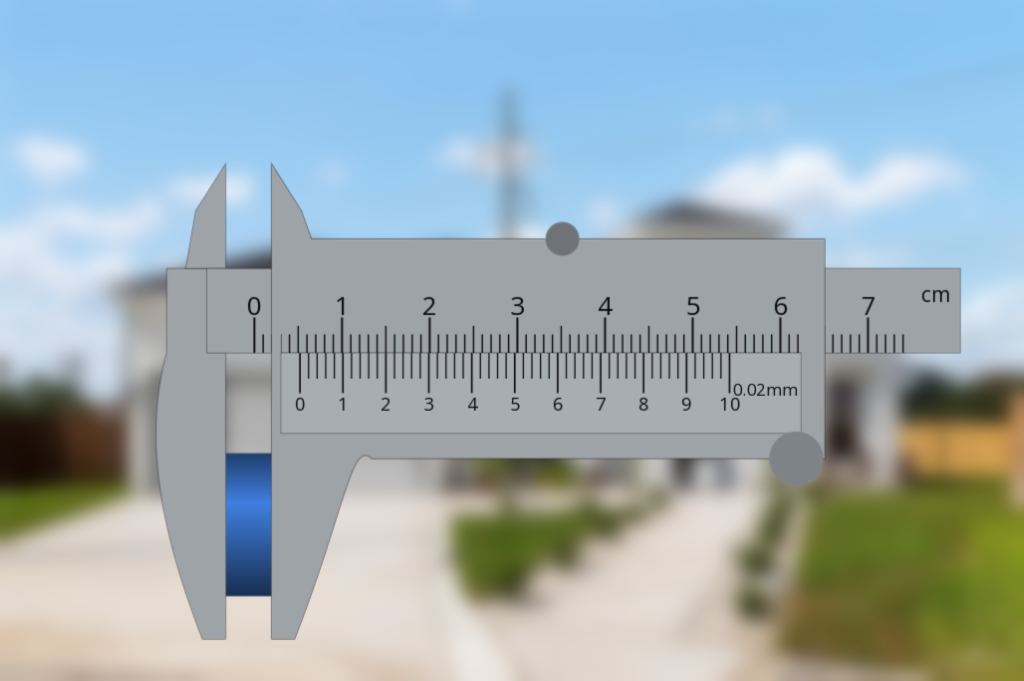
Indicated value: 5.2 mm
